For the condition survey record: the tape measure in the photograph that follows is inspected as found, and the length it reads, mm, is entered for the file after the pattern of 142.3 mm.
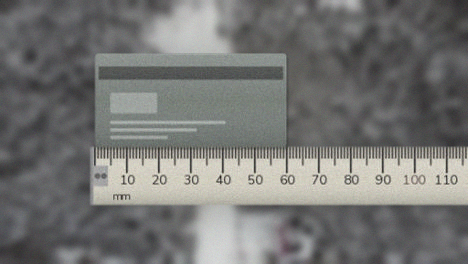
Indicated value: 60 mm
